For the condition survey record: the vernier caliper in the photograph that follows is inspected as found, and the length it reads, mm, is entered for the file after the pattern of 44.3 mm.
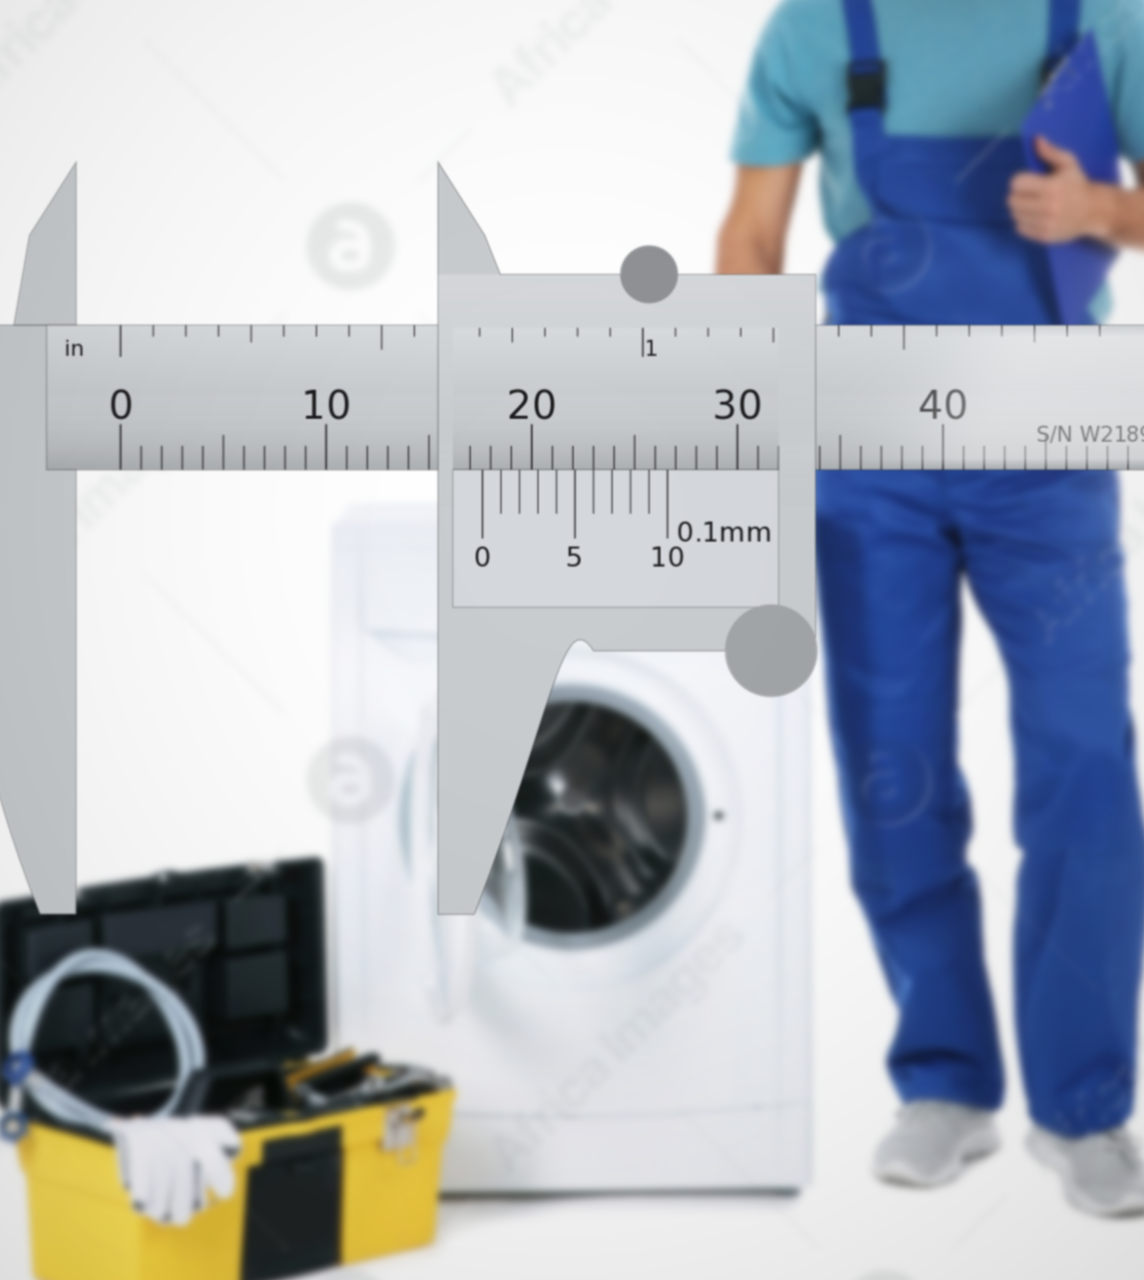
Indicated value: 17.6 mm
